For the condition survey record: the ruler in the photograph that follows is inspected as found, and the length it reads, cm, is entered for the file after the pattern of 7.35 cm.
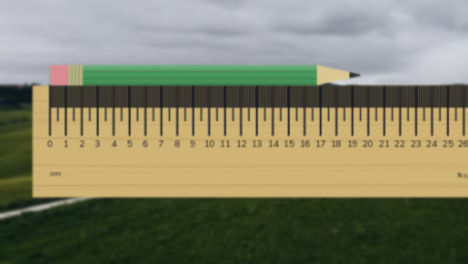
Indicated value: 19.5 cm
